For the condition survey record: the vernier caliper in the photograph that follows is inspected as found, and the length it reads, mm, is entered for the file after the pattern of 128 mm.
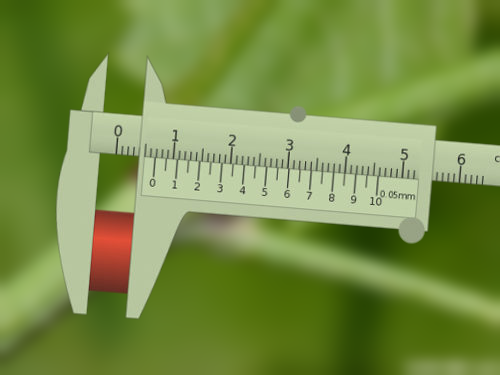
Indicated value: 6.8 mm
